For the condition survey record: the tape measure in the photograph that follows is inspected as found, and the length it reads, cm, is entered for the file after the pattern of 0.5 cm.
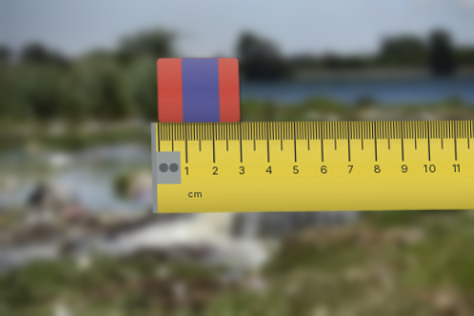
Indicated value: 3 cm
